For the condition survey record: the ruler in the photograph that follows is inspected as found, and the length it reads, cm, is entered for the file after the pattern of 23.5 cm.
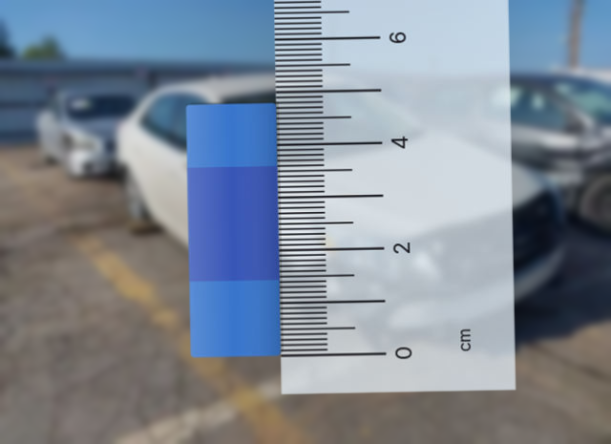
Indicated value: 4.8 cm
